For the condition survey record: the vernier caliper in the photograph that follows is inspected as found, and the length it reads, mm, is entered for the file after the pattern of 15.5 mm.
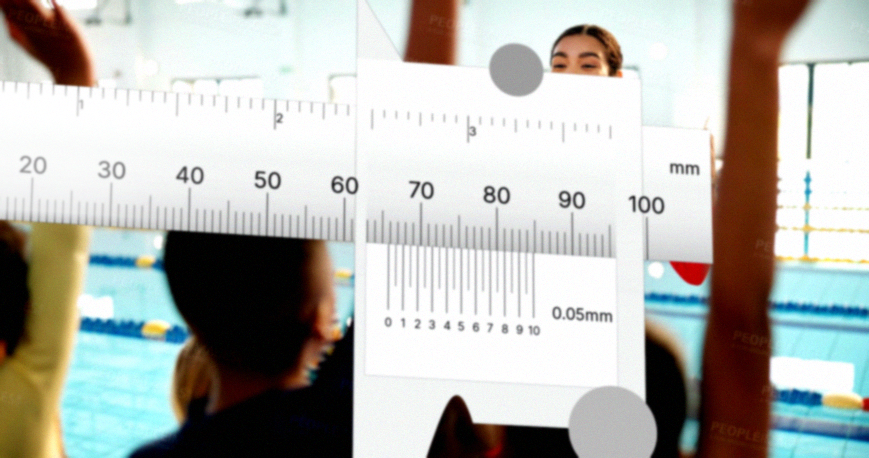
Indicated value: 65.8 mm
